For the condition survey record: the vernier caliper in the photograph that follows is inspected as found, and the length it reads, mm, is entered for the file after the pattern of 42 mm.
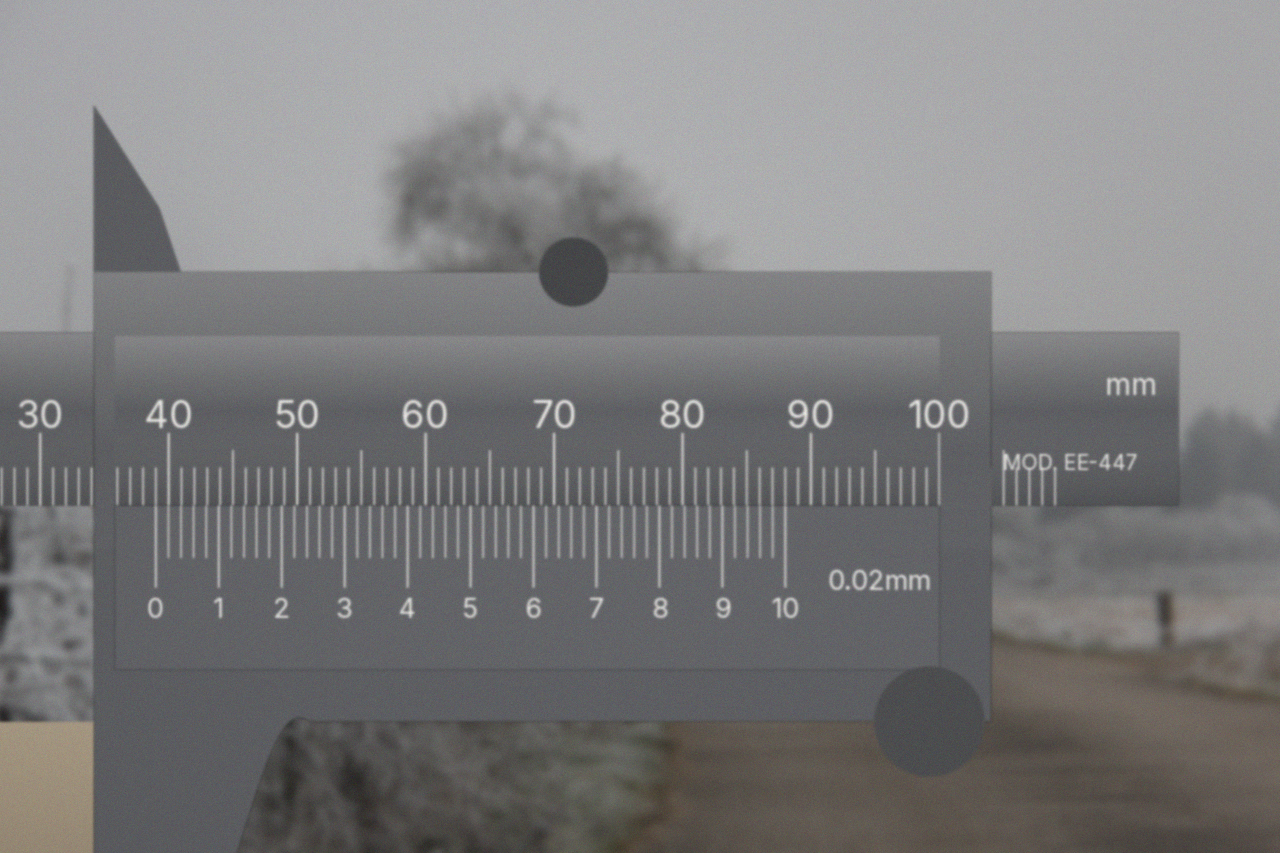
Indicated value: 39.0 mm
